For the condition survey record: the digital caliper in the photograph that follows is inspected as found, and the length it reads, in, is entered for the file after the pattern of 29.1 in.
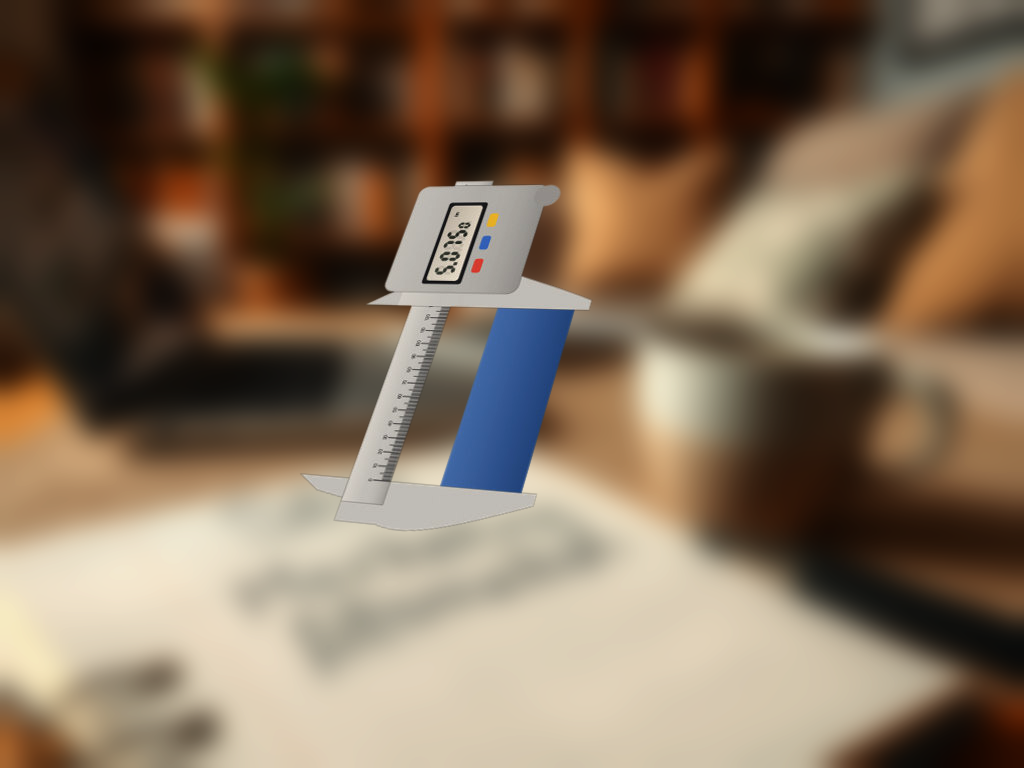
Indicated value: 5.0750 in
